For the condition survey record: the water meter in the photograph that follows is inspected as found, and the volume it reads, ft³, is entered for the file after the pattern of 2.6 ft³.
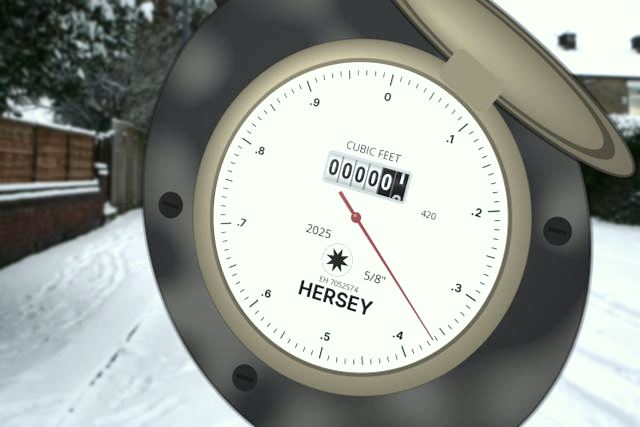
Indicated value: 1.36 ft³
